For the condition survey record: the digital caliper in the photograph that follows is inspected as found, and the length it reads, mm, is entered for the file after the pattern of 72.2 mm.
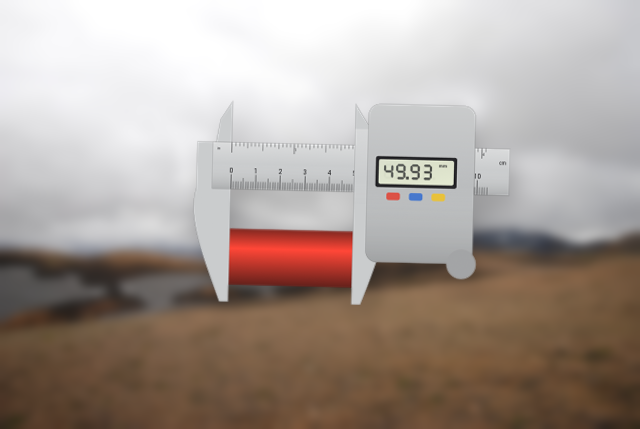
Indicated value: 49.93 mm
